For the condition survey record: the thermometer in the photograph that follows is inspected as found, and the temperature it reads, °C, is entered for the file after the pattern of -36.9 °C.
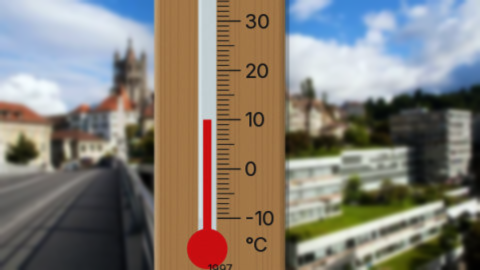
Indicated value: 10 °C
